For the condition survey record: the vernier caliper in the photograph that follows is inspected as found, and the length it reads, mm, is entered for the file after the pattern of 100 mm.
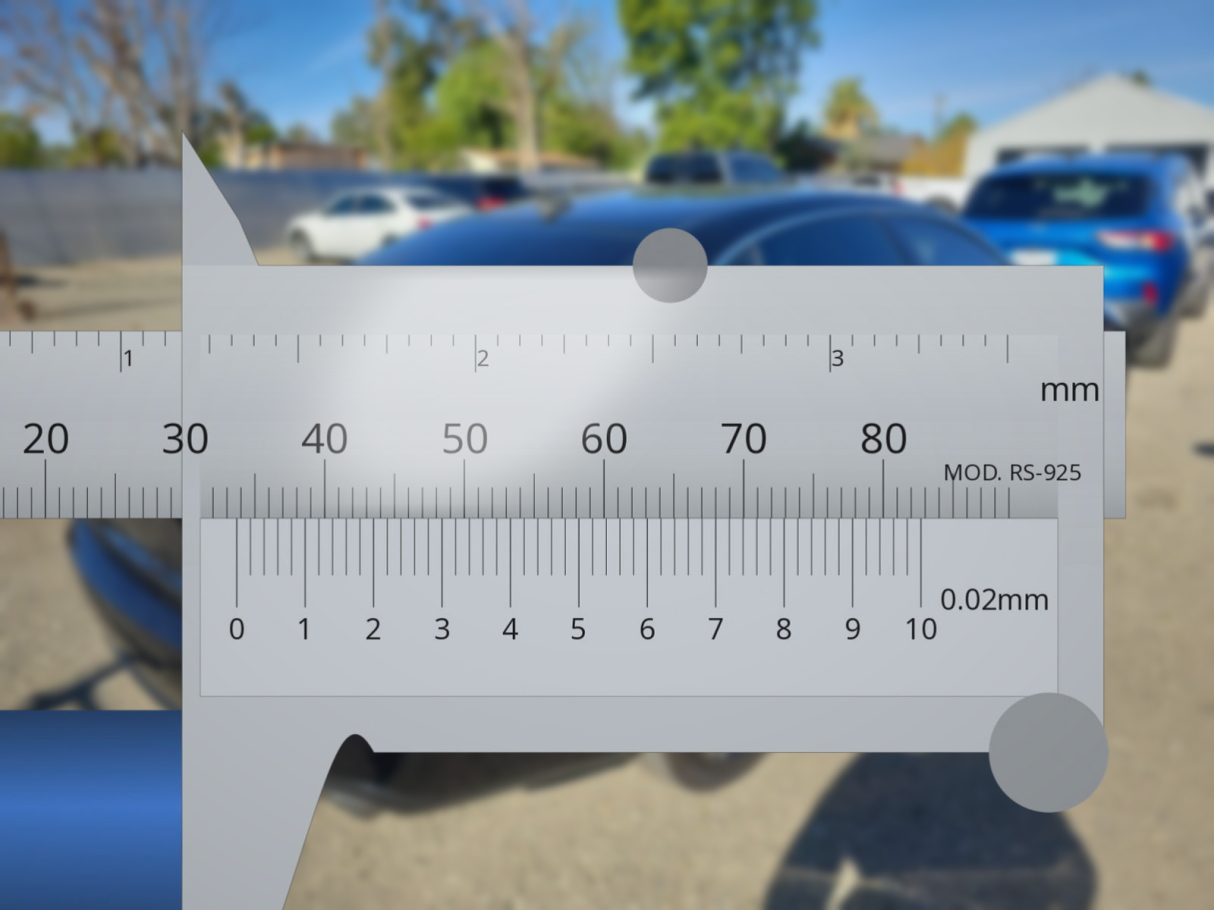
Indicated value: 33.7 mm
